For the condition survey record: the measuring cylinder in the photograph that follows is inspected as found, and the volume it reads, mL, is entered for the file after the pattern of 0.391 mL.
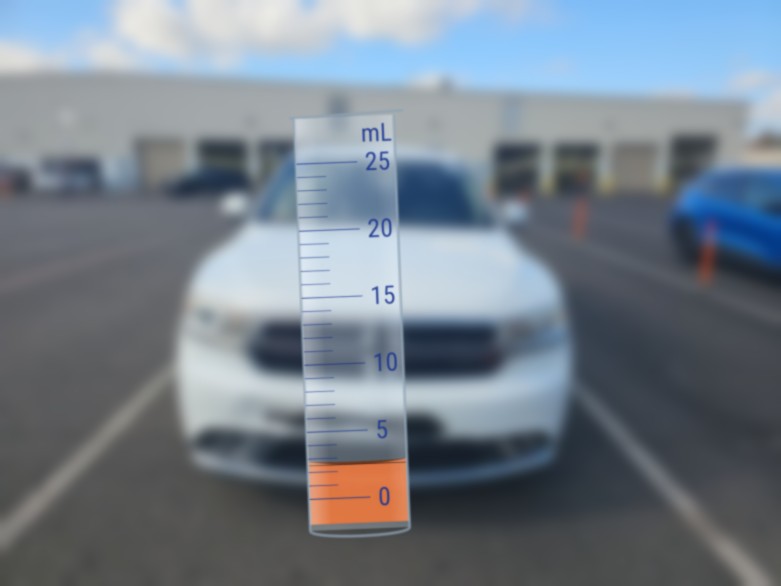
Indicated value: 2.5 mL
